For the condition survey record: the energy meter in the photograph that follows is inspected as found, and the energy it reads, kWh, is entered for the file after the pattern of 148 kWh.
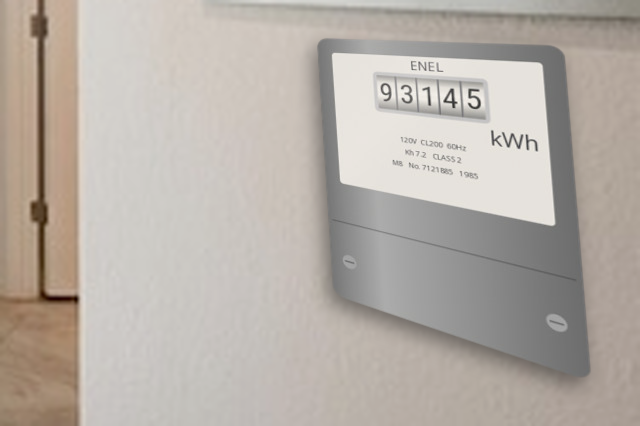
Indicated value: 93145 kWh
